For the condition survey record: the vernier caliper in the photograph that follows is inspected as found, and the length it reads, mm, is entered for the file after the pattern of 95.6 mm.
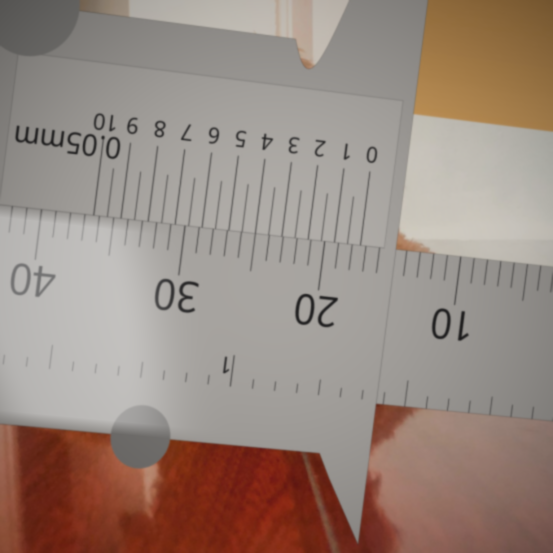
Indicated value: 17.4 mm
